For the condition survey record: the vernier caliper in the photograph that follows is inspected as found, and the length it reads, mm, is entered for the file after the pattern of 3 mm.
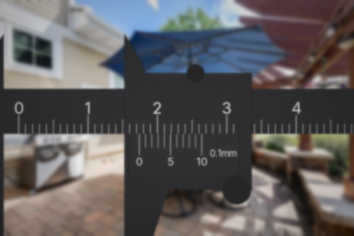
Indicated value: 17.4 mm
